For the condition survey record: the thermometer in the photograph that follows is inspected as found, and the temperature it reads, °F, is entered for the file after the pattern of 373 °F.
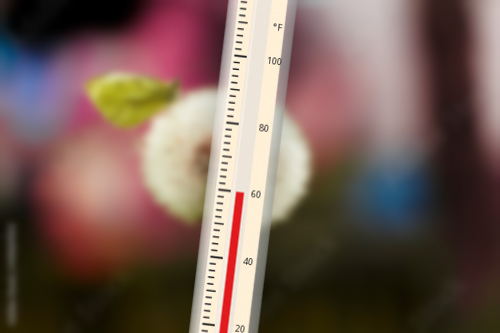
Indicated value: 60 °F
